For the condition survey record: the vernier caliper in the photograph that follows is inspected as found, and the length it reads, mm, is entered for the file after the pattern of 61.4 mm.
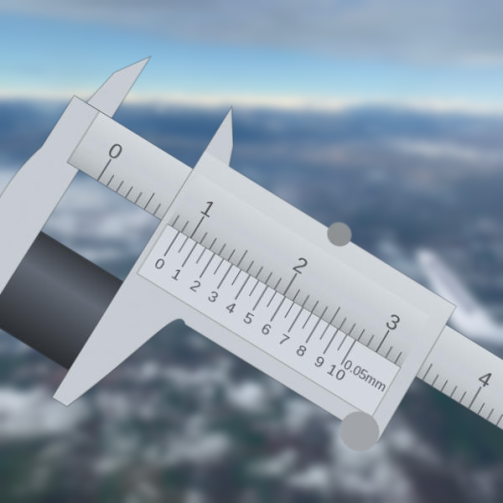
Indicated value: 8.8 mm
